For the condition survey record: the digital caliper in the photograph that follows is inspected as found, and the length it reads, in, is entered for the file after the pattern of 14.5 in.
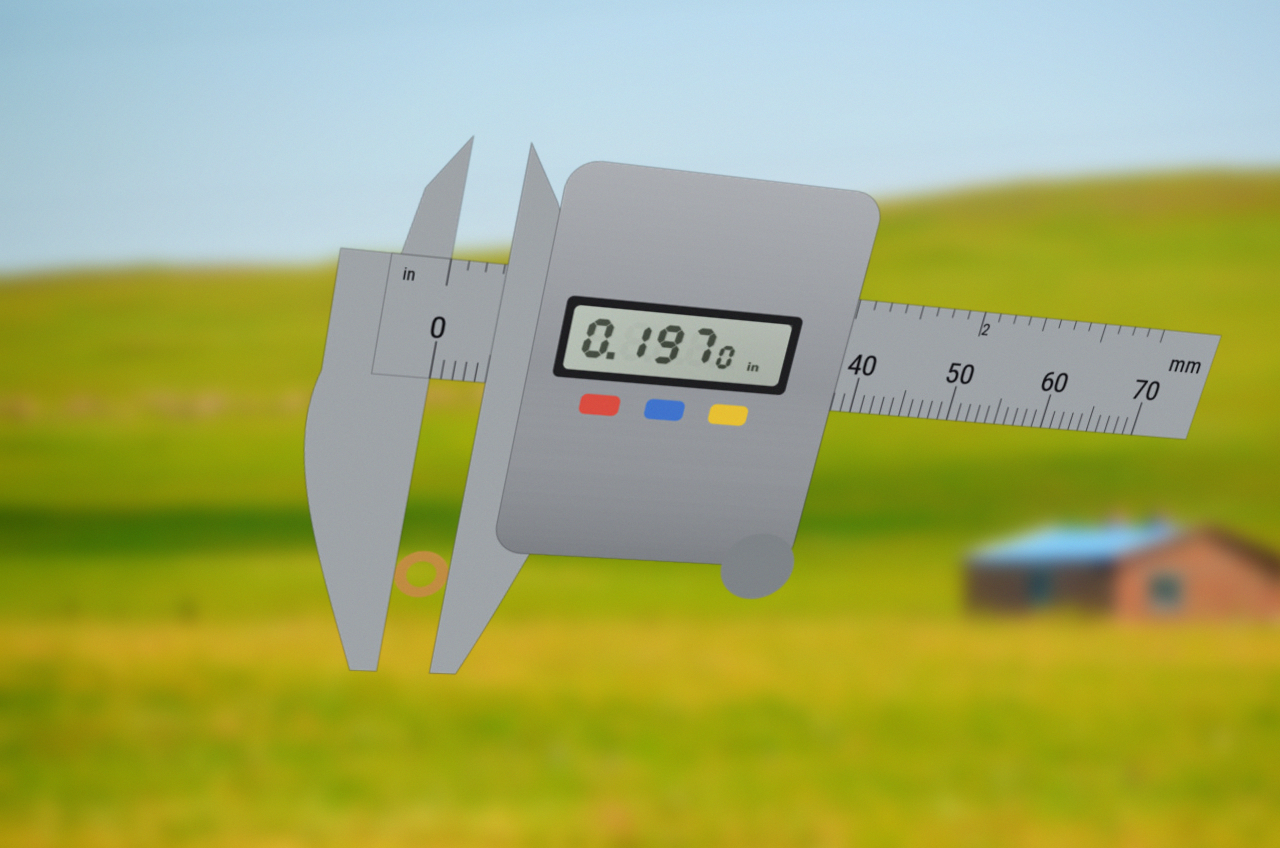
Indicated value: 0.1970 in
